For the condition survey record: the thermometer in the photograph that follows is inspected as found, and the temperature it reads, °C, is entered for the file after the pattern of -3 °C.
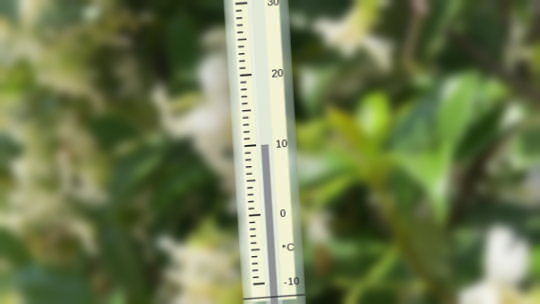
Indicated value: 10 °C
